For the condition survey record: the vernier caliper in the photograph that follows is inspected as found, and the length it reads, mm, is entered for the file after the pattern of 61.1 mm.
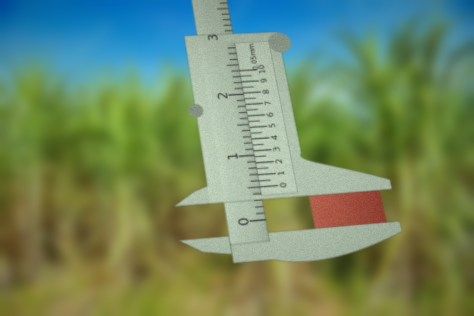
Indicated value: 5.0 mm
